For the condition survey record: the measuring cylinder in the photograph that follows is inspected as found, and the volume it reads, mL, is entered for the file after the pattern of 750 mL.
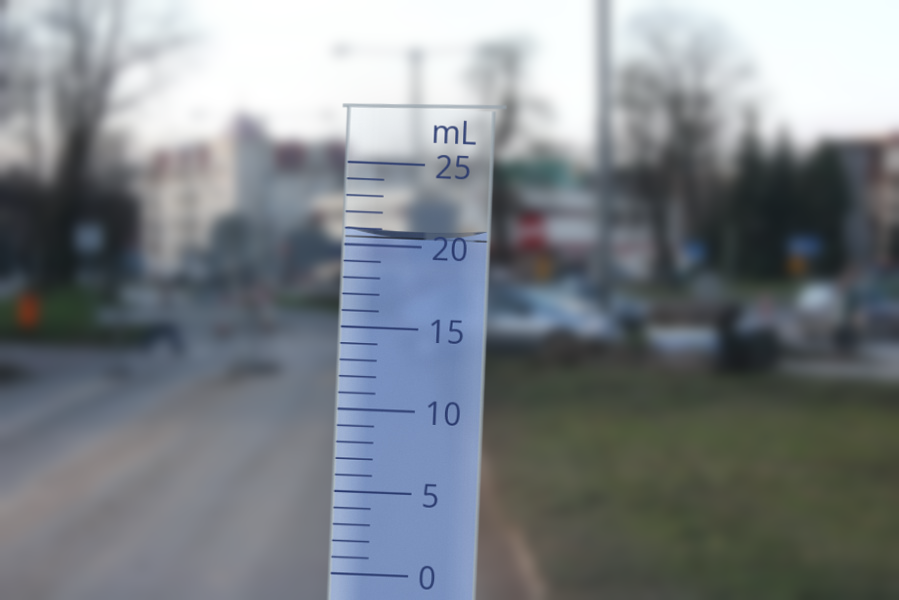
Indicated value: 20.5 mL
